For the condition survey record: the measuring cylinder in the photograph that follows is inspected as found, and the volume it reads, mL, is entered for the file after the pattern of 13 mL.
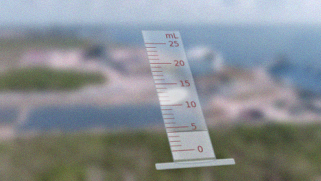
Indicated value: 4 mL
